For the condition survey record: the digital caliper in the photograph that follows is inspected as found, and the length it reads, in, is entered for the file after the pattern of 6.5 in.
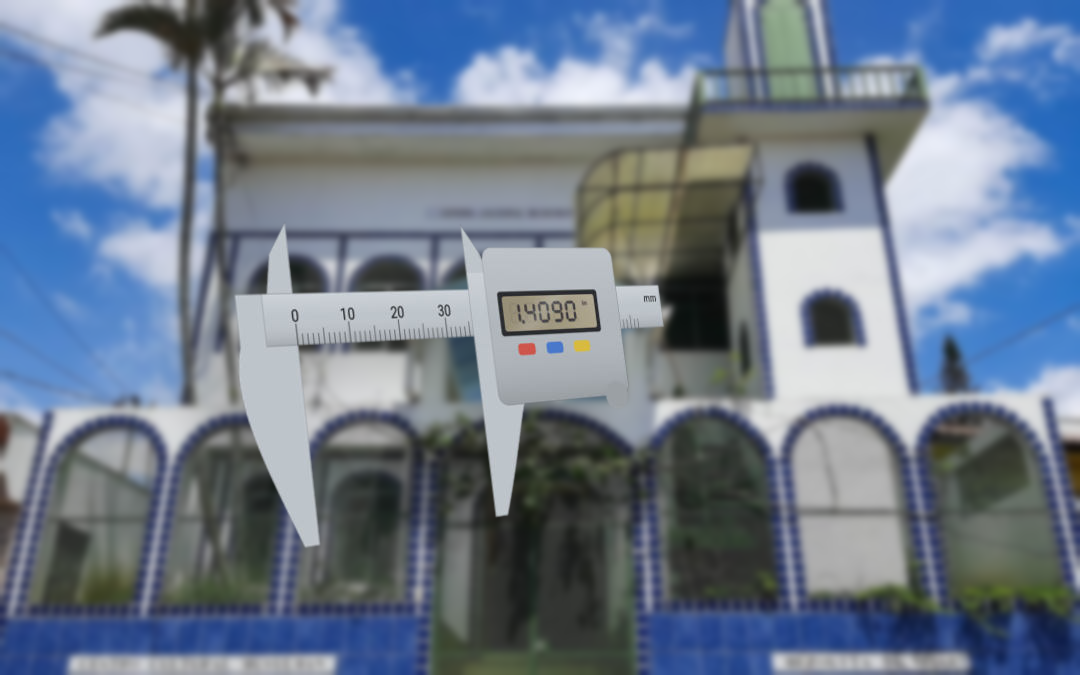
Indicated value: 1.4090 in
